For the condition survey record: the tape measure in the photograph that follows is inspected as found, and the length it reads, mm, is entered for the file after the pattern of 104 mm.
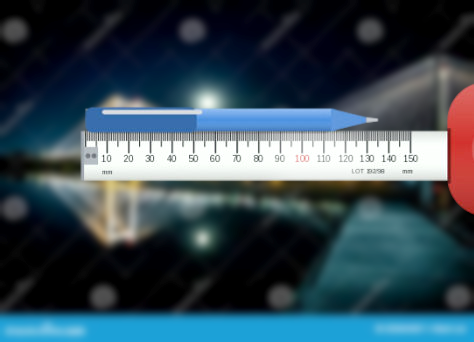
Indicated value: 135 mm
